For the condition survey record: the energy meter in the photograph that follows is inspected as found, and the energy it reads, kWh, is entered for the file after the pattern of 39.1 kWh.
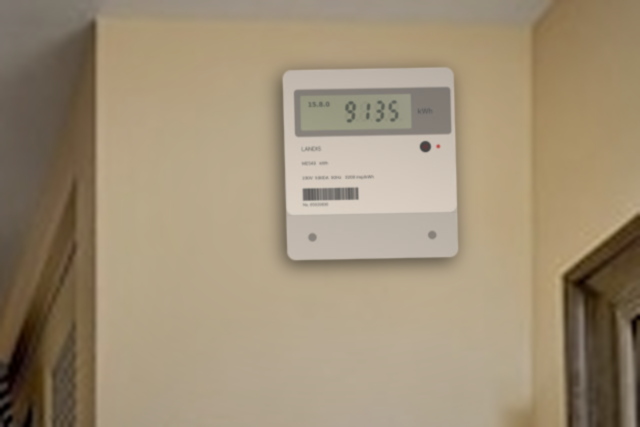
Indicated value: 9135 kWh
